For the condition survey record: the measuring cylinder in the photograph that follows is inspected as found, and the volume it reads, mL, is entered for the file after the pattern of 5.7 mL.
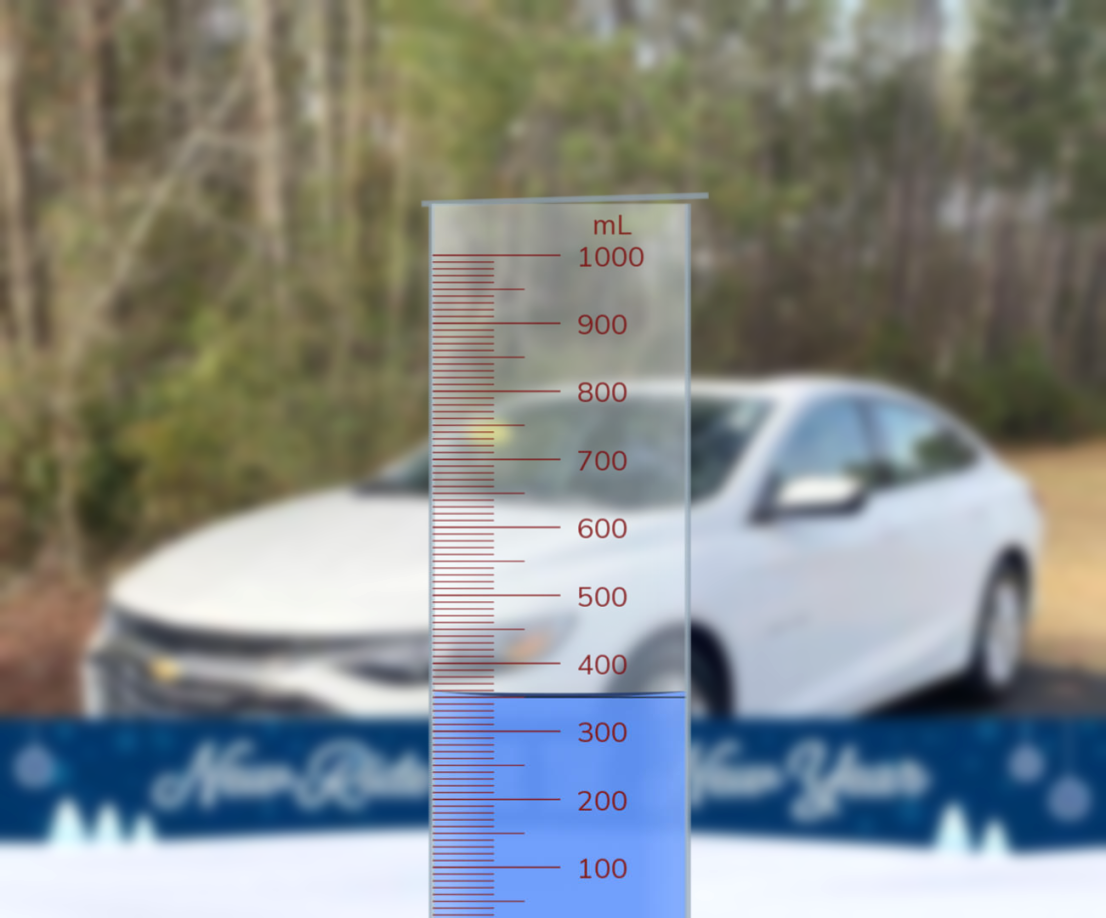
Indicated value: 350 mL
